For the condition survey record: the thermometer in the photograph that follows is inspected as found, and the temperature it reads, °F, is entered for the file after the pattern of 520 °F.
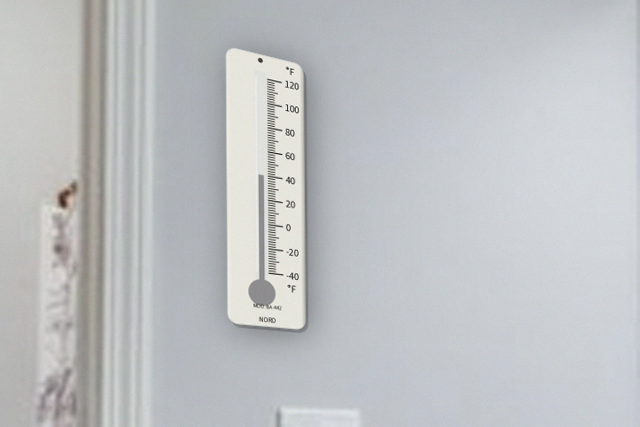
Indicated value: 40 °F
